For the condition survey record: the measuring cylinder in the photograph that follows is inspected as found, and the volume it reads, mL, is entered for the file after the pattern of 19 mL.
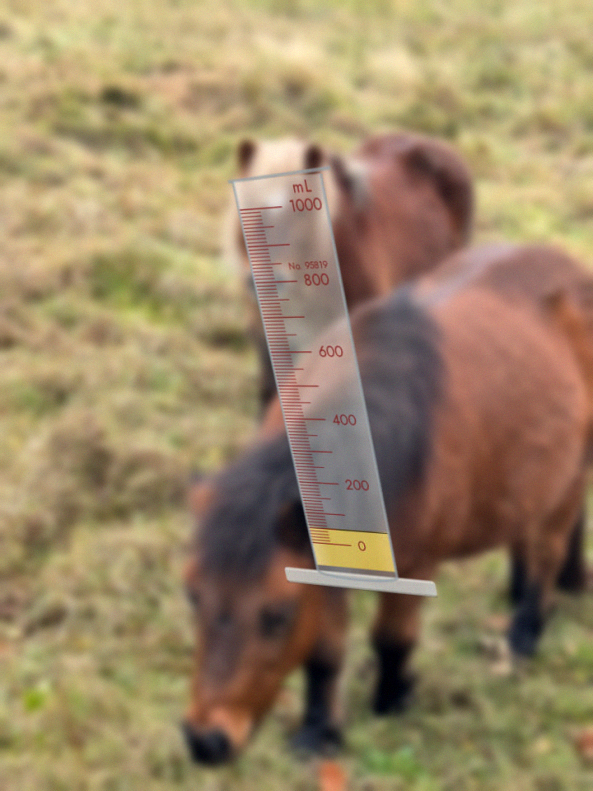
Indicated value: 50 mL
